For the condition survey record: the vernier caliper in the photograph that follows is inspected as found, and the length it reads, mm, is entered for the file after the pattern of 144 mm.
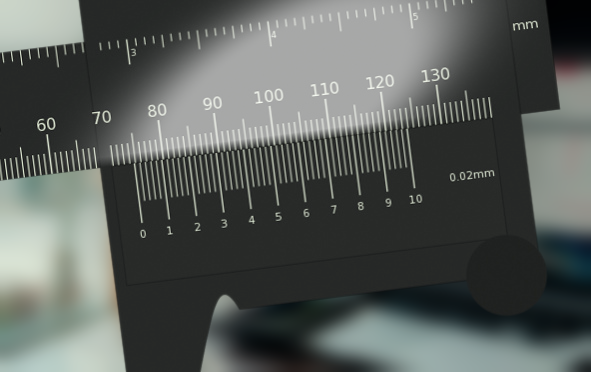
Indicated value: 74.8 mm
